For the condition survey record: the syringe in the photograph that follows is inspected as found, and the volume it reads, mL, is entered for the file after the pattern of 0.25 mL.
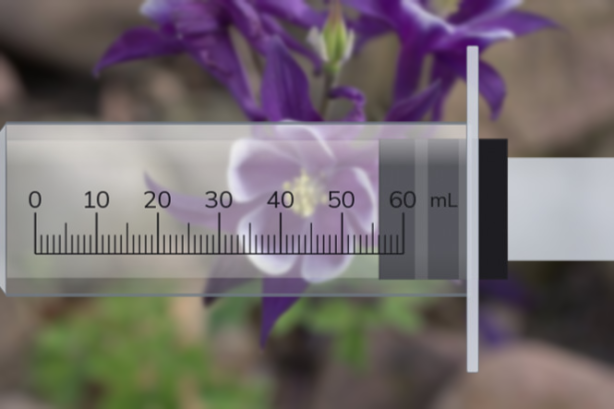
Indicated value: 56 mL
